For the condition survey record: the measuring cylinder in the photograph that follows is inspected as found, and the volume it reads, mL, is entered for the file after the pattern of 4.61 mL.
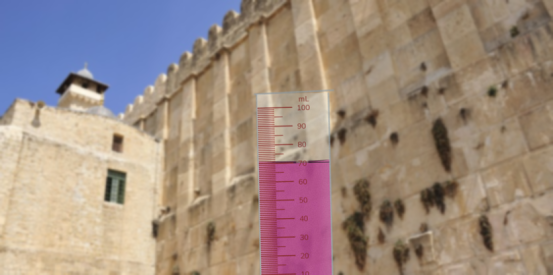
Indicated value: 70 mL
